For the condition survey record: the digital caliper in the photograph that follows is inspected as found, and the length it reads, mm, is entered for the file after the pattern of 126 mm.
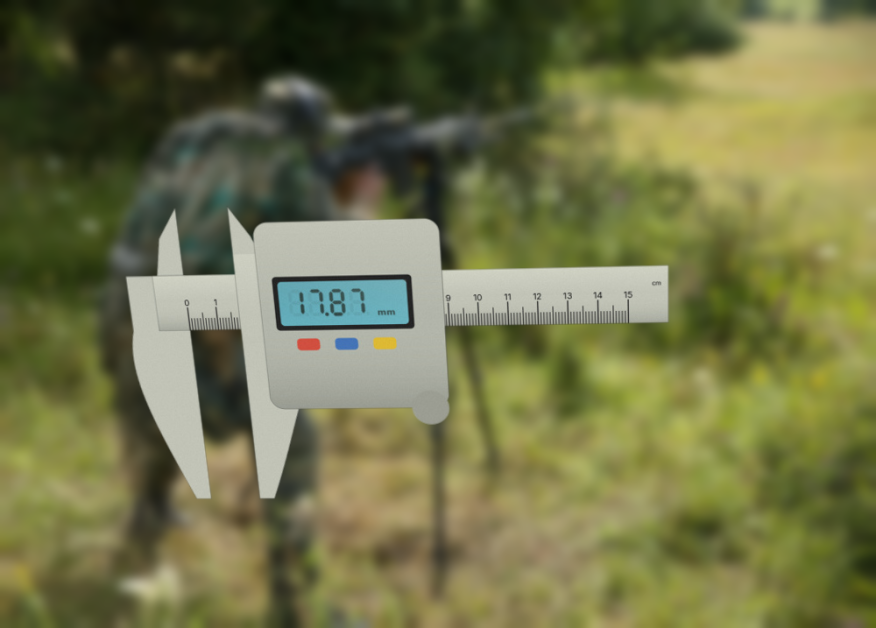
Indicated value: 17.87 mm
